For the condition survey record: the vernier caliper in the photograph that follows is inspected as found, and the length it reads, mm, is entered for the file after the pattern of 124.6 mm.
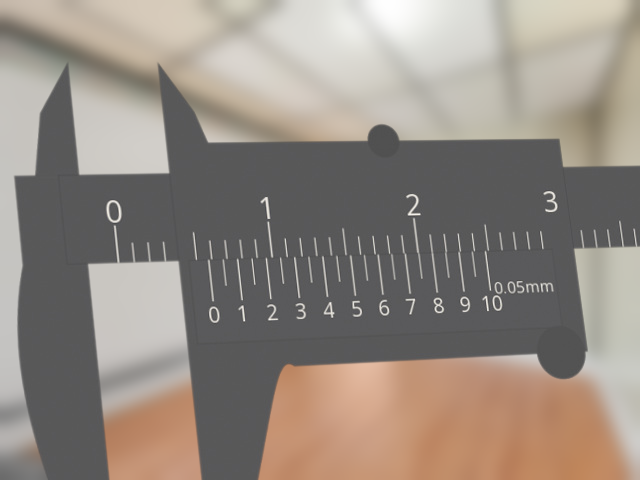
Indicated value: 5.8 mm
